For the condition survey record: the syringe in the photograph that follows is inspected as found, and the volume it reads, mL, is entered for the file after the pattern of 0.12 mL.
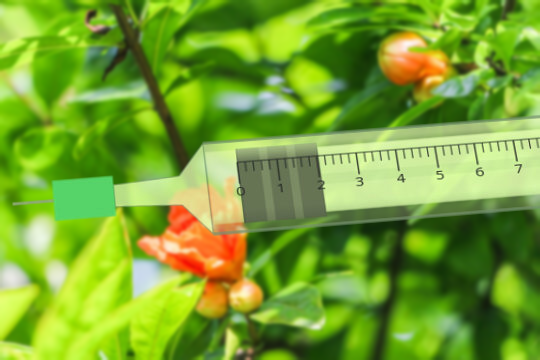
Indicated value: 0 mL
